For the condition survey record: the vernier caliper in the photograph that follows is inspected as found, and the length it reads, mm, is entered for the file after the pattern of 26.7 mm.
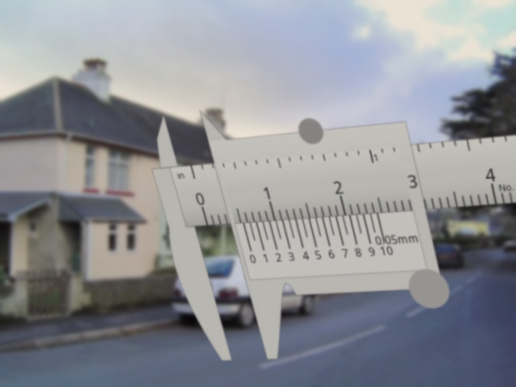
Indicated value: 5.4 mm
